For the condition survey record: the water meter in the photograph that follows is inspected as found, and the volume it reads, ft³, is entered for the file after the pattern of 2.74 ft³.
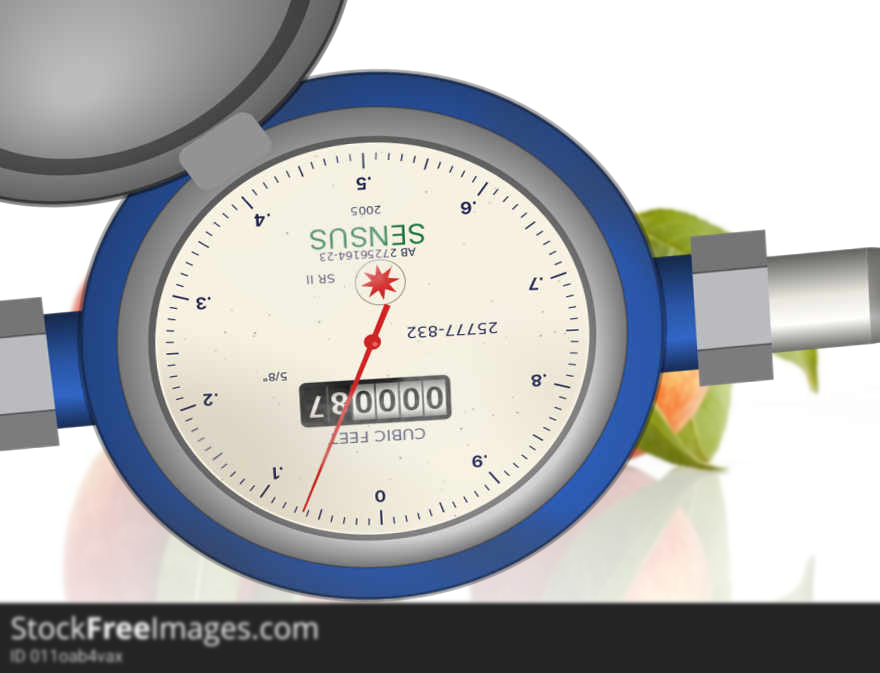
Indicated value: 87.06 ft³
